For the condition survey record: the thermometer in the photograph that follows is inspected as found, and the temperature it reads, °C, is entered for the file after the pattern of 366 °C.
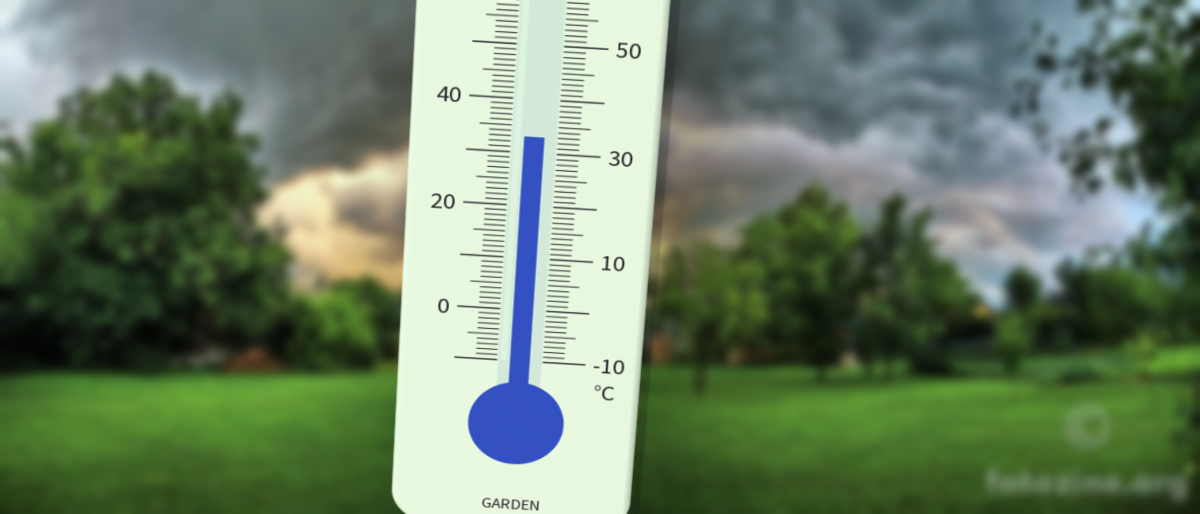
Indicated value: 33 °C
